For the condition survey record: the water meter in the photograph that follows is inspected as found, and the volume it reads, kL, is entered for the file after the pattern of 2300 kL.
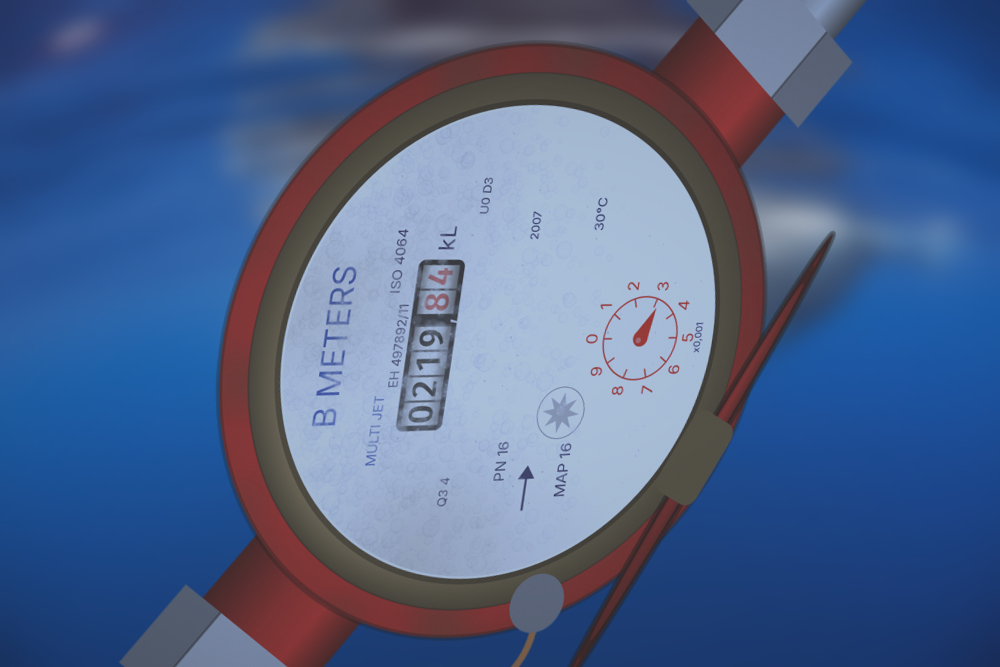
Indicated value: 219.843 kL
